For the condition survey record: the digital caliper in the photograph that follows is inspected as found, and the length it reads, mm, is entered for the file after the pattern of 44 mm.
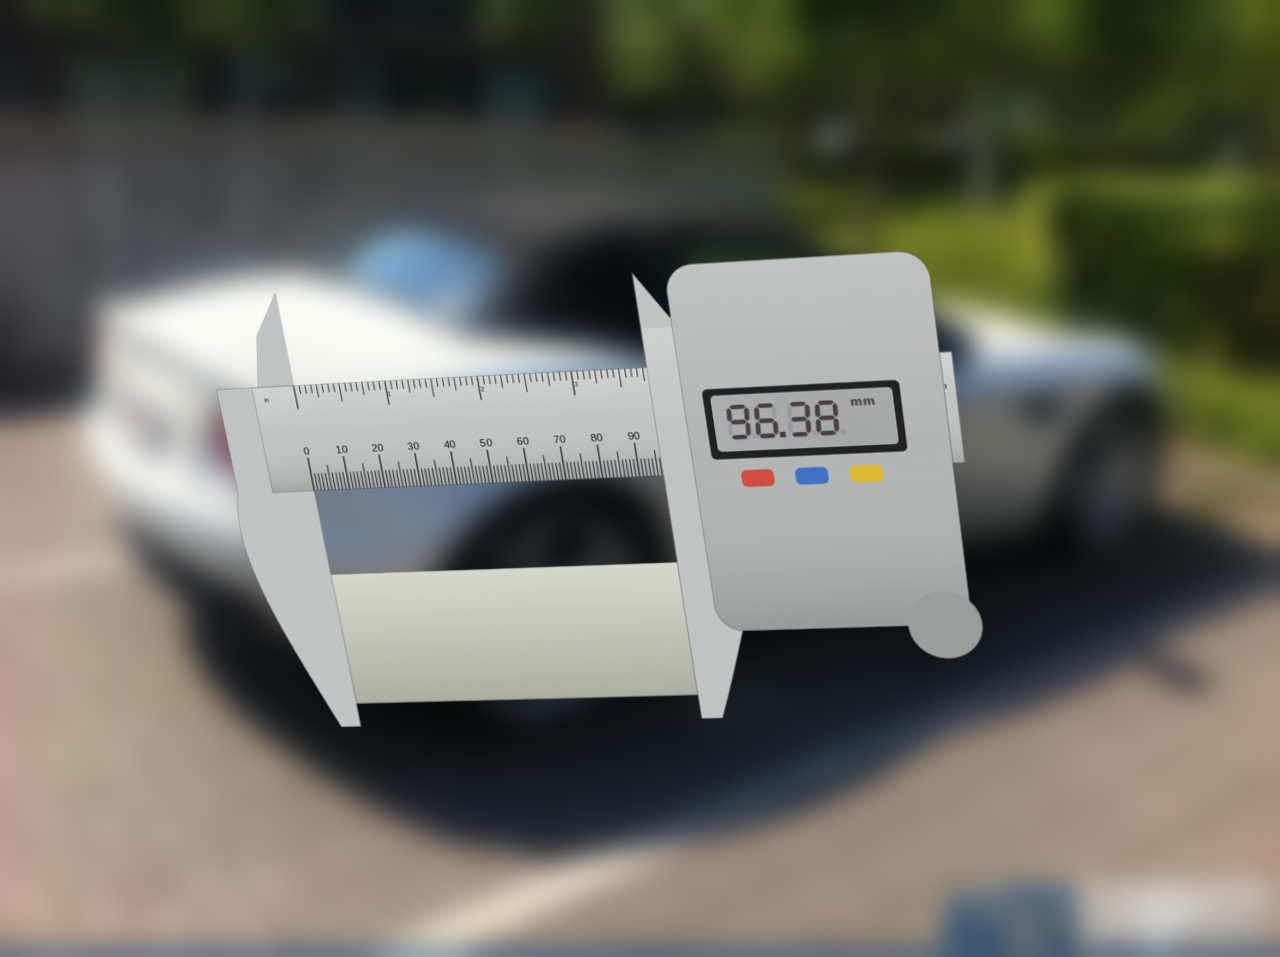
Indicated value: 96.38 mm
